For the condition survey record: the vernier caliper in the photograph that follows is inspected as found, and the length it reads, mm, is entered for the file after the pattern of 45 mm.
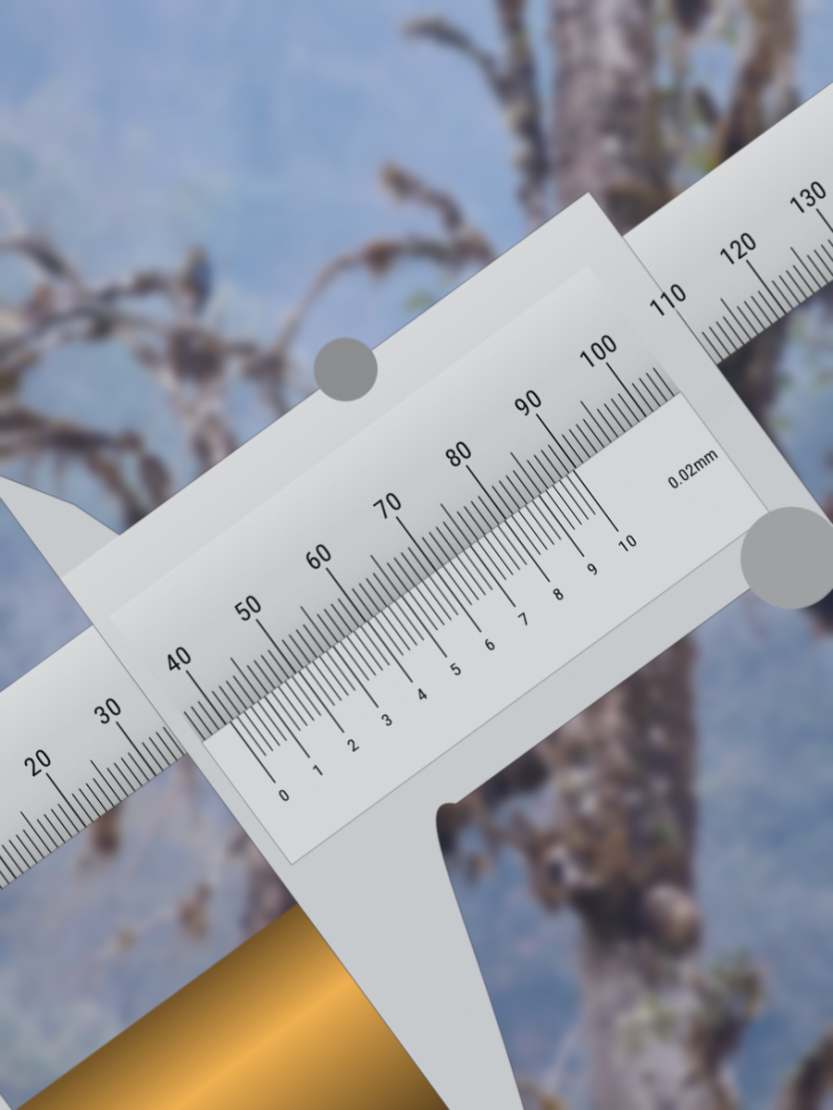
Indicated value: 40.6 mm
